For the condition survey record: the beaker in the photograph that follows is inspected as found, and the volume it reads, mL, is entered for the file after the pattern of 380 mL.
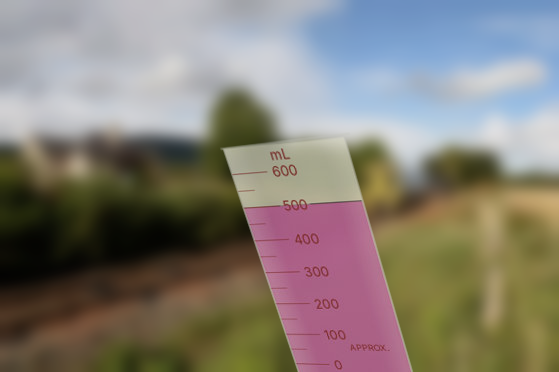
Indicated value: 500 mL
